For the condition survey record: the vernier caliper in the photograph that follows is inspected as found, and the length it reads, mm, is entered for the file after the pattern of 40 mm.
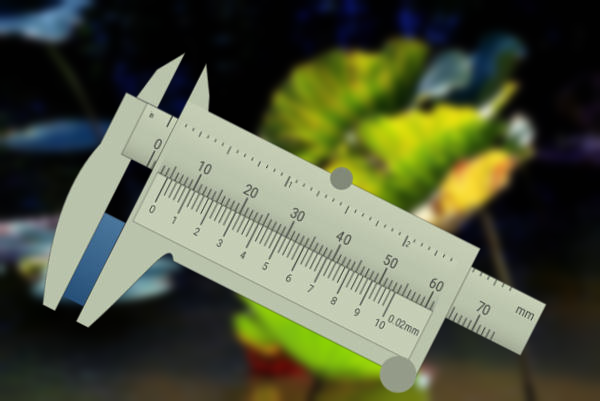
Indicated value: 4.5 mm
